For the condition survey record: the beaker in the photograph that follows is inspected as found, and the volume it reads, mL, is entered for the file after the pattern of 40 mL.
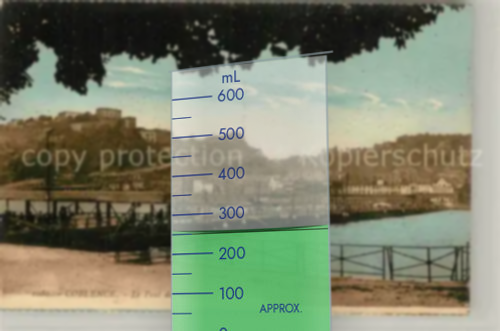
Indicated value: 250 mL
